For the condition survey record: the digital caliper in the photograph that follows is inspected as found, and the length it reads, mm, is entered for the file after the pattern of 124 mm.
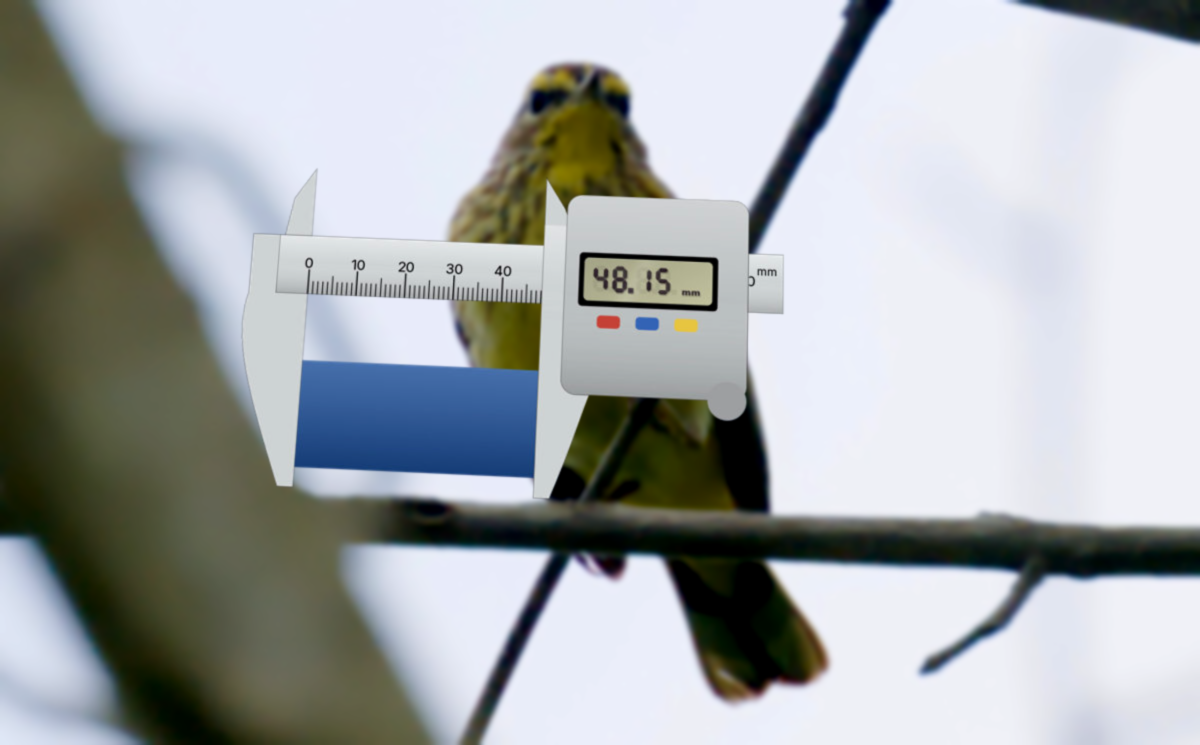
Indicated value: 48.15 mm
